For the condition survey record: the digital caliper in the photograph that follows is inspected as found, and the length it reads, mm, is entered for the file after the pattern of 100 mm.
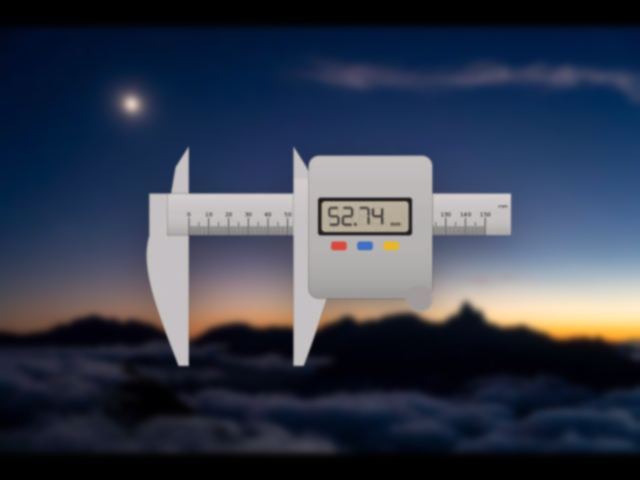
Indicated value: 52.74 mm
